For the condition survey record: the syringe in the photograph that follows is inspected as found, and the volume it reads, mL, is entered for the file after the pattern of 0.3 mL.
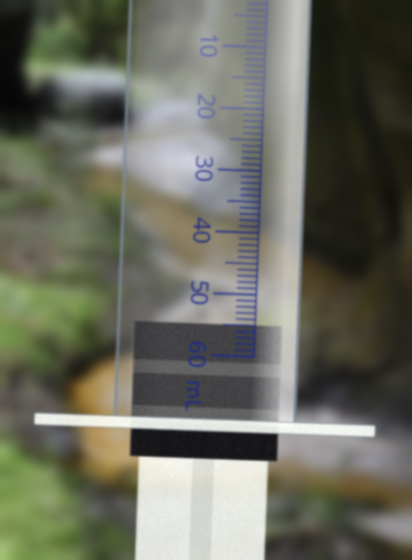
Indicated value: 55 mL
